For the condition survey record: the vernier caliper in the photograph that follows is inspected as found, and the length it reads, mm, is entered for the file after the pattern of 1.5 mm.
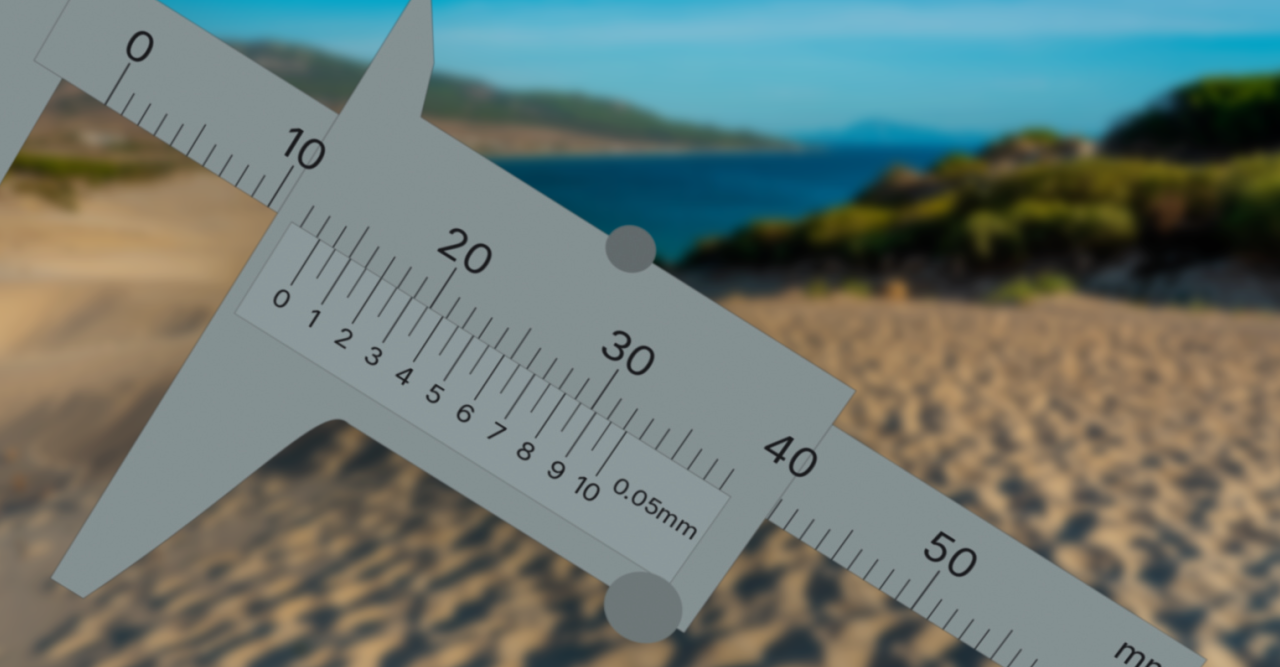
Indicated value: 13.2 mm
